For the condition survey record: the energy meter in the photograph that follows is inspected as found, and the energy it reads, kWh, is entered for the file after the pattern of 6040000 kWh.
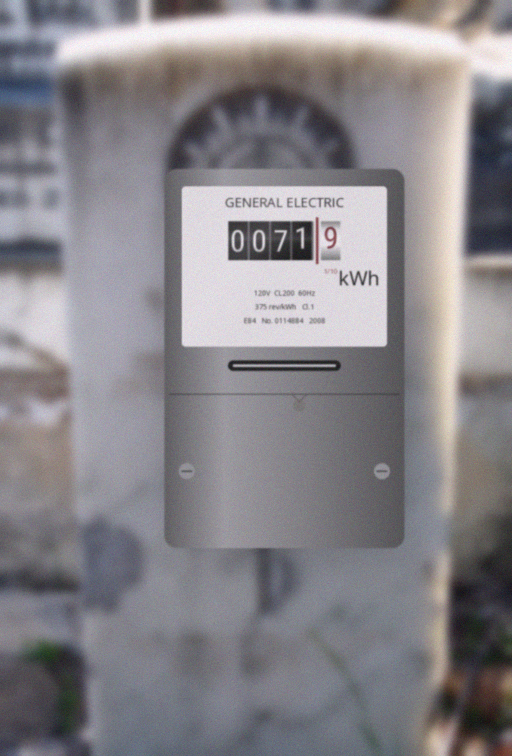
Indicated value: 71.9 kWh
